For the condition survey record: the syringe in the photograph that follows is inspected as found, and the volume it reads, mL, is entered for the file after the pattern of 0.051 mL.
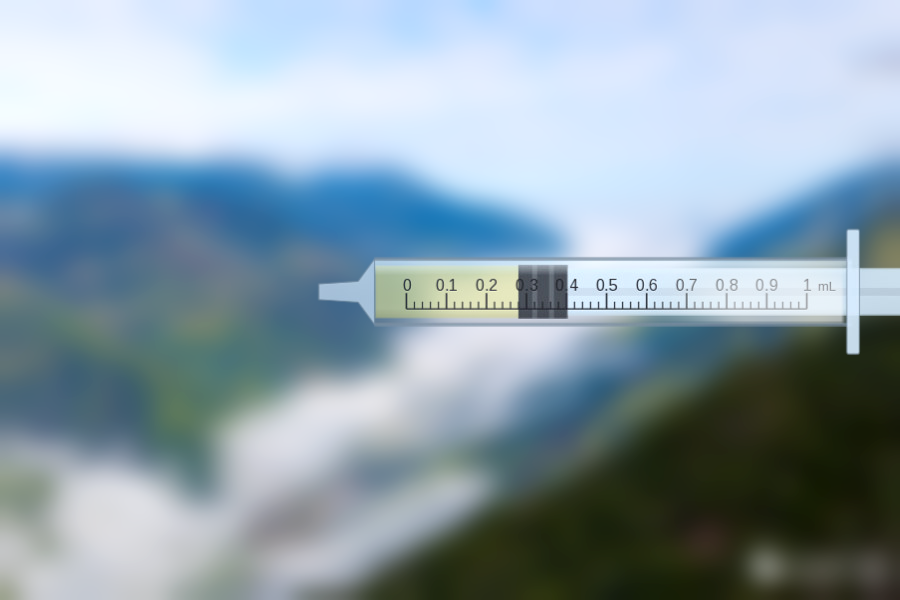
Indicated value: 0.28 mL
